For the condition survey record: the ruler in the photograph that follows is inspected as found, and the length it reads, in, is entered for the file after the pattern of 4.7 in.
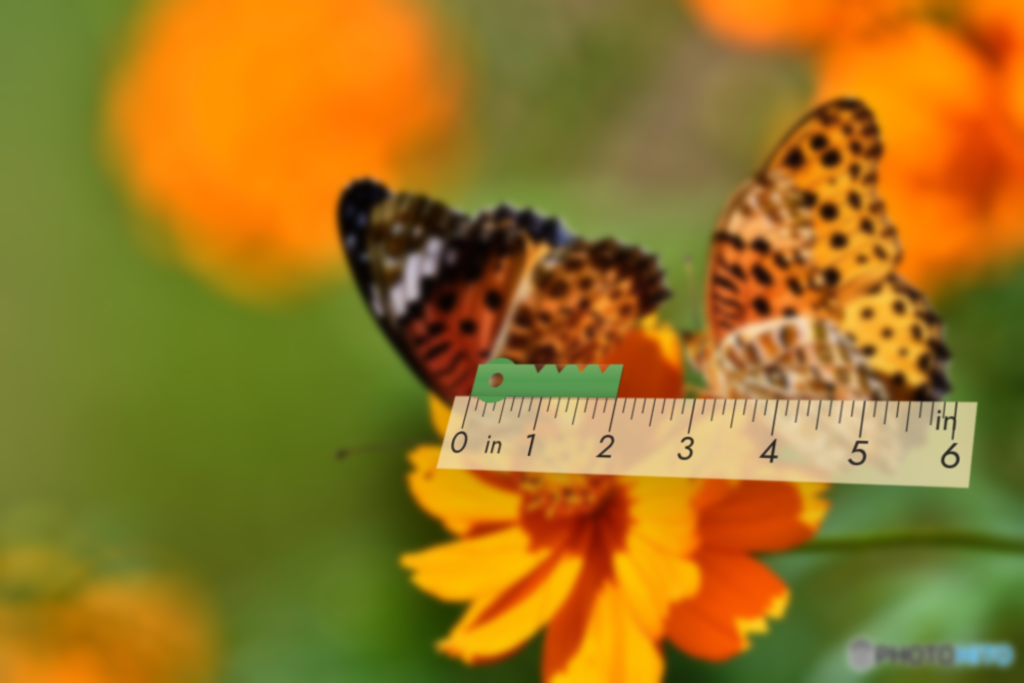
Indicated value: 2 in
